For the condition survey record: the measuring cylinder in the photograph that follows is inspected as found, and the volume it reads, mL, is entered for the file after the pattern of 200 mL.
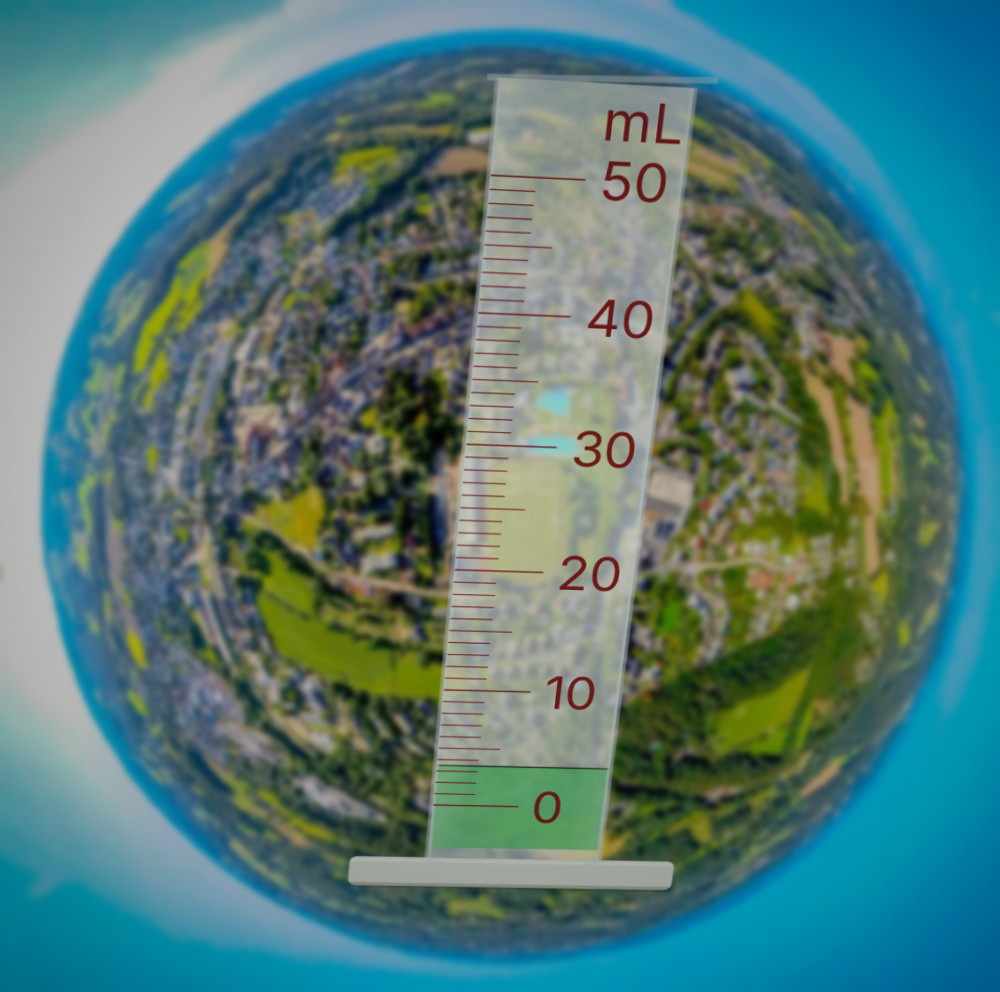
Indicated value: 3.5 mL
